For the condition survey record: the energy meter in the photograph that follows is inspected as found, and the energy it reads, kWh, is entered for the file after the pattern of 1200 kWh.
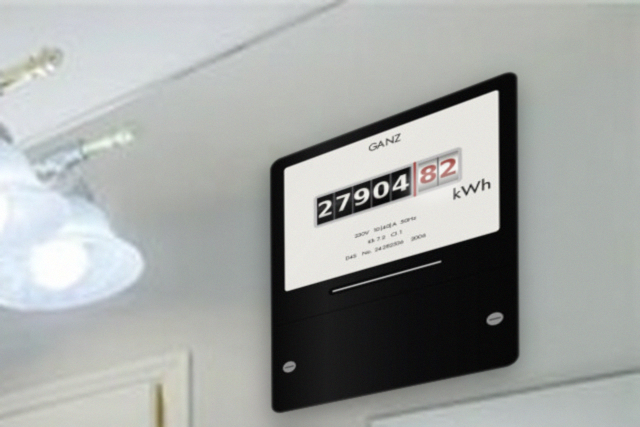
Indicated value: 27904.82 kWh
